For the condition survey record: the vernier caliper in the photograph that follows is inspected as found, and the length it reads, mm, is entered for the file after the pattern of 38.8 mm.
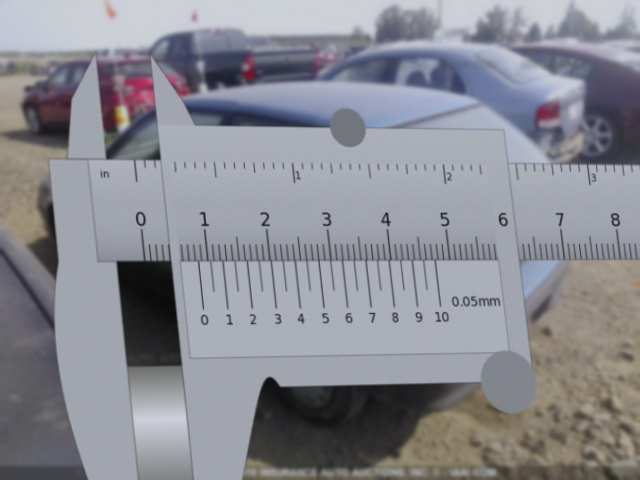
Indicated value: 8.5 mm
